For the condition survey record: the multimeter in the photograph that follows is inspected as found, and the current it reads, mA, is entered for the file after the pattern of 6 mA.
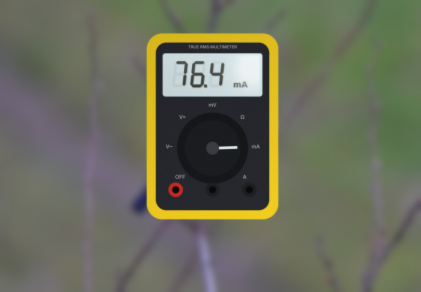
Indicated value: 76.4 mA
